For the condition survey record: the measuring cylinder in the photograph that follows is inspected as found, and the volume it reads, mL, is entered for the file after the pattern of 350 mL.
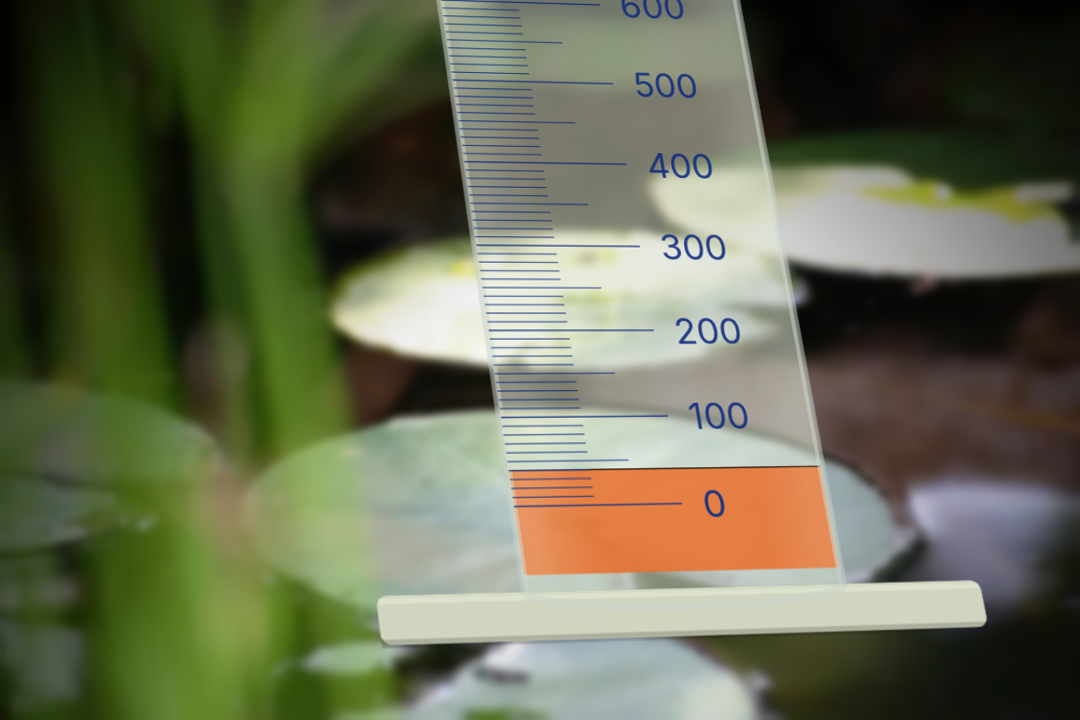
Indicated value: 40 mL
